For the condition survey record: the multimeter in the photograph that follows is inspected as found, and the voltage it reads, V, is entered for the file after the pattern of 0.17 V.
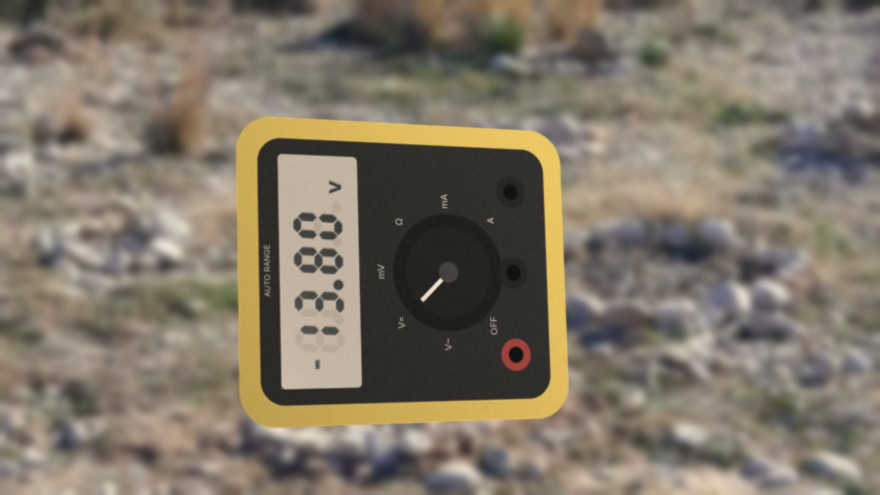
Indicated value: -13.80 V
